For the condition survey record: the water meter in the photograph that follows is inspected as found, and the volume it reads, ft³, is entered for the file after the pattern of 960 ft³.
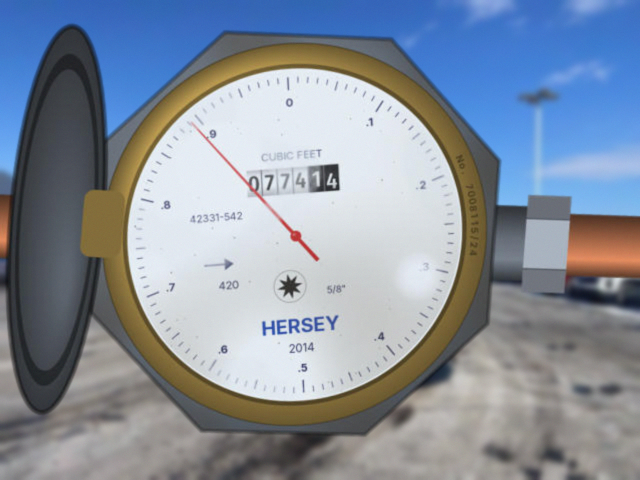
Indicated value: 77413.89 ft³
